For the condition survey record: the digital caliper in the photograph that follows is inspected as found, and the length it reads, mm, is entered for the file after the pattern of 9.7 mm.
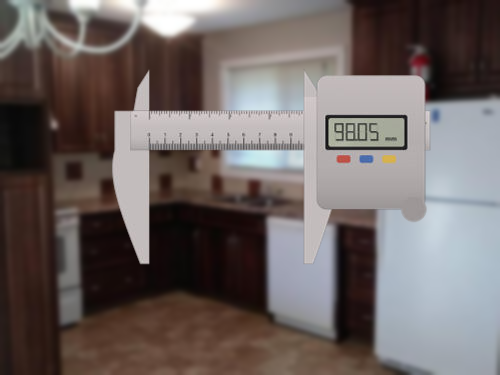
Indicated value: 98.05 mm
